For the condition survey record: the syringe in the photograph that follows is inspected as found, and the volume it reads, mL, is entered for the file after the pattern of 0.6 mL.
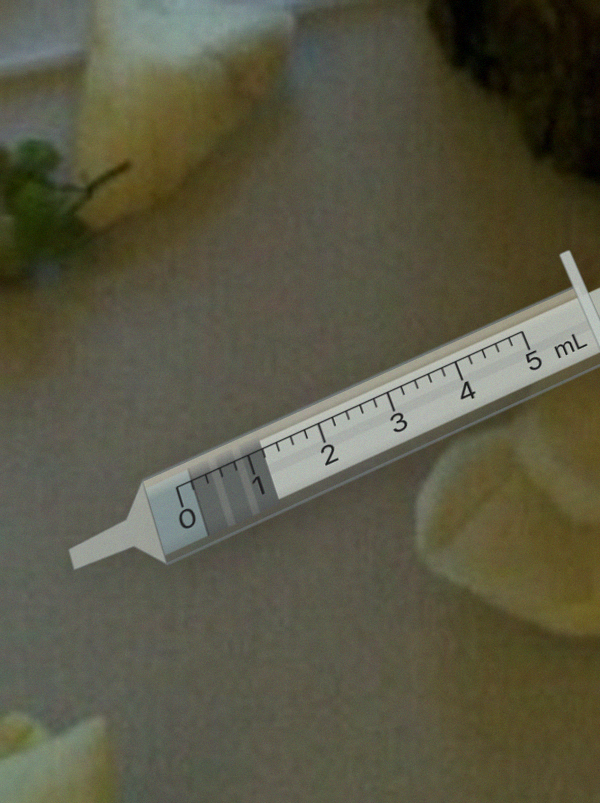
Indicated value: 0.2 mL
